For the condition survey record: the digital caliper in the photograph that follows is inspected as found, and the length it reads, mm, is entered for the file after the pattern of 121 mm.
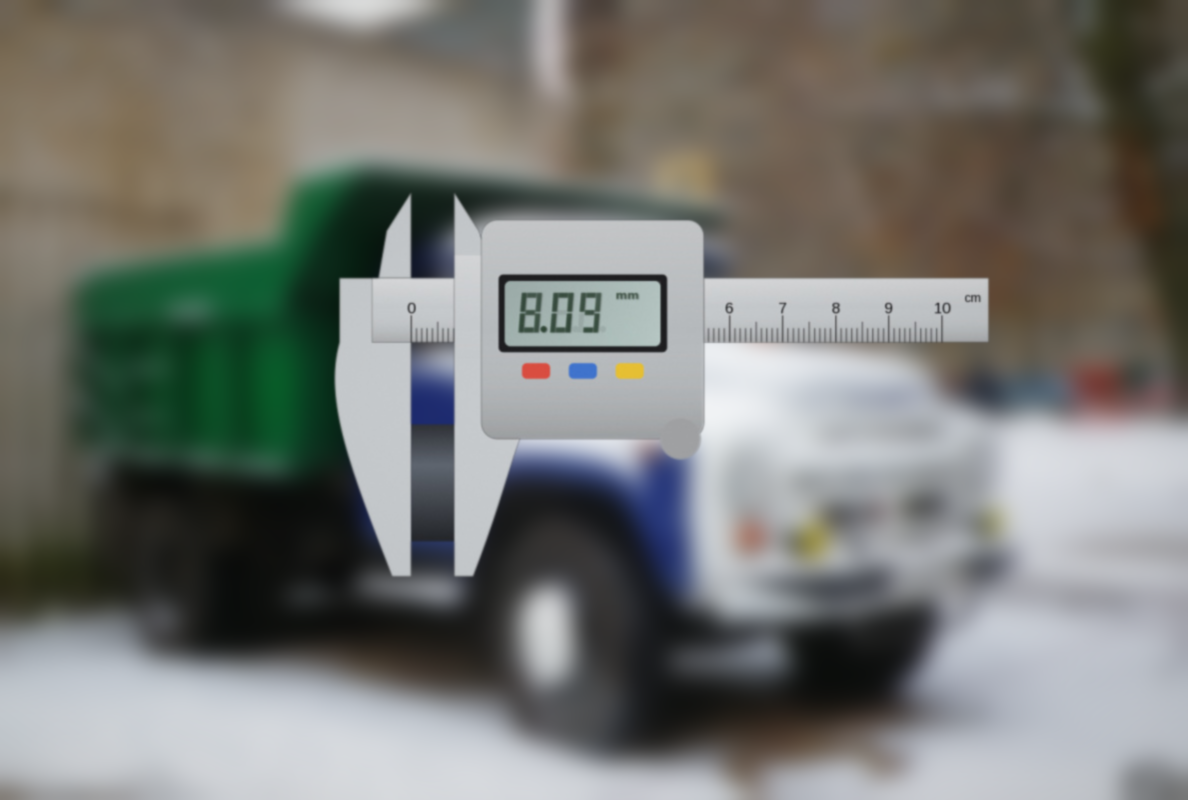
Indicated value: 8.09 mm
